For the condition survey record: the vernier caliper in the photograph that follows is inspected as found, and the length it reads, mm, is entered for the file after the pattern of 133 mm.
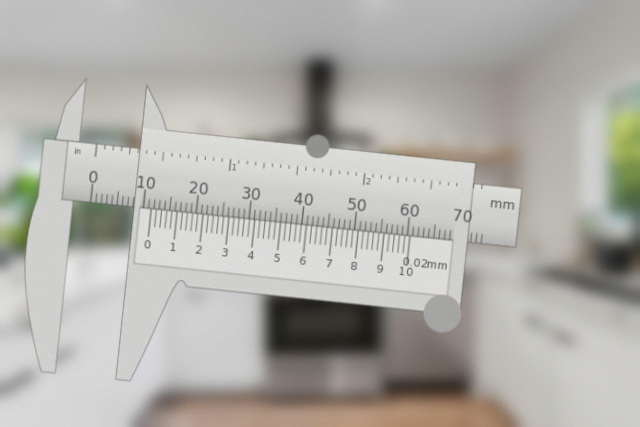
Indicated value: 11.5 mm
